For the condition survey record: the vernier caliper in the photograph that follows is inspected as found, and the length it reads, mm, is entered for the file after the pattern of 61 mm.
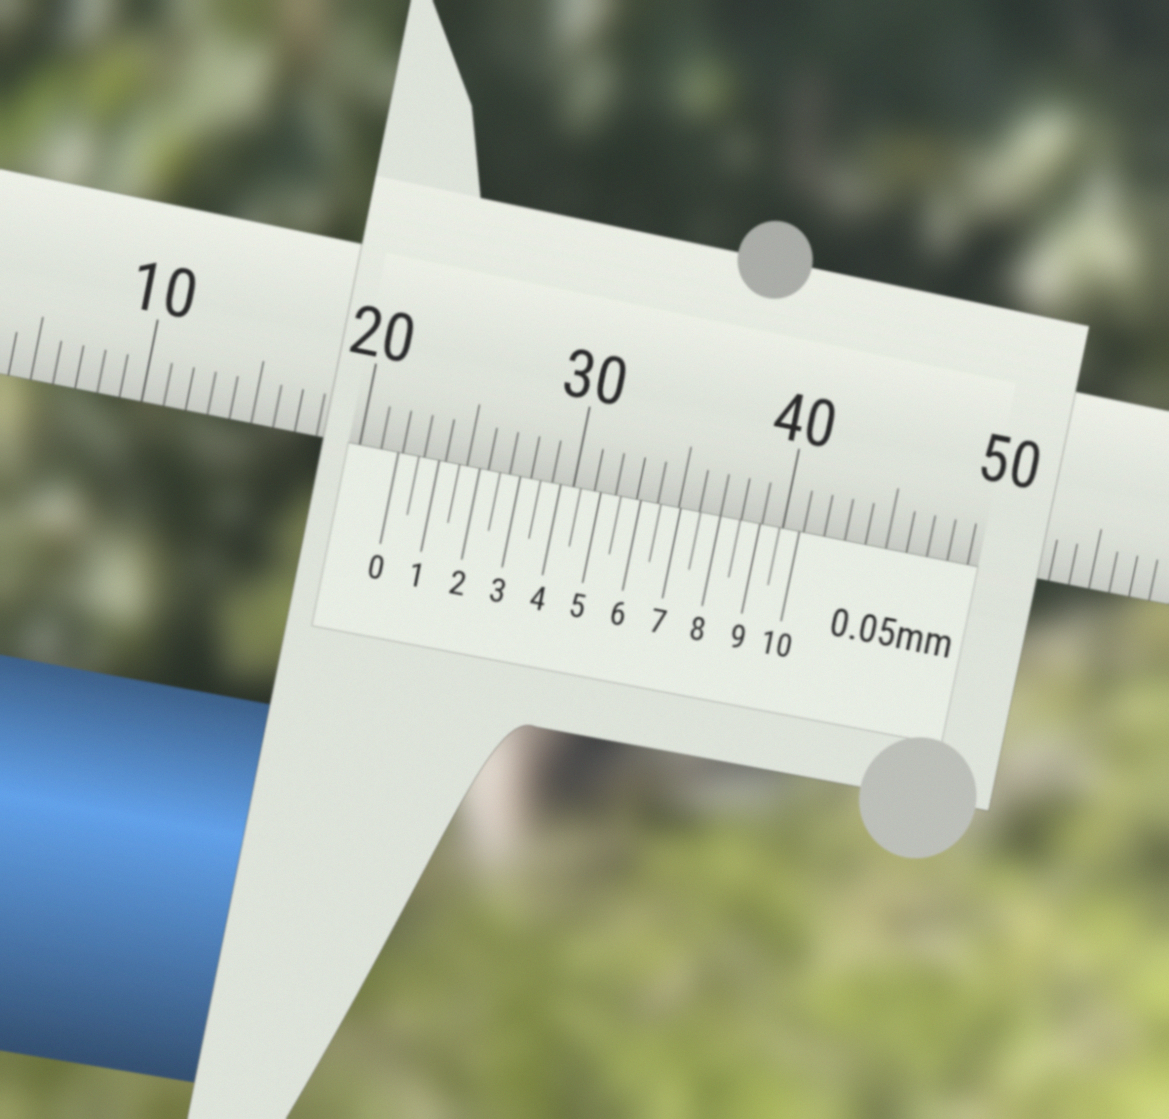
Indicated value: 21.8 mm
